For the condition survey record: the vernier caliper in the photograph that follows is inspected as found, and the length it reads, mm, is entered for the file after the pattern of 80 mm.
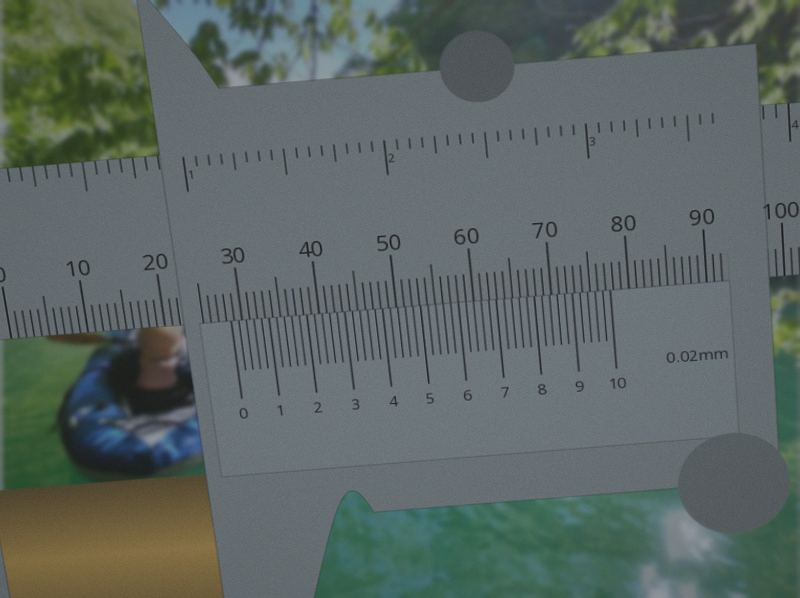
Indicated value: 28.6 mm
